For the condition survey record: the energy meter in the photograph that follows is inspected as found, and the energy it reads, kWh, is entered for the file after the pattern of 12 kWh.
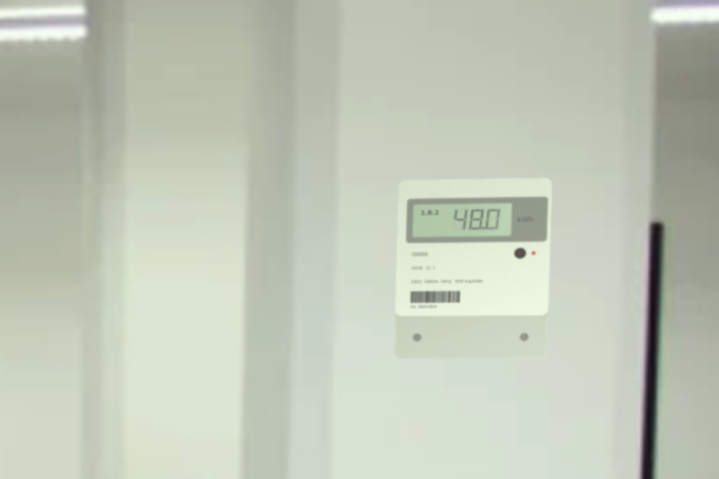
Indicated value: 48.0 kWh
